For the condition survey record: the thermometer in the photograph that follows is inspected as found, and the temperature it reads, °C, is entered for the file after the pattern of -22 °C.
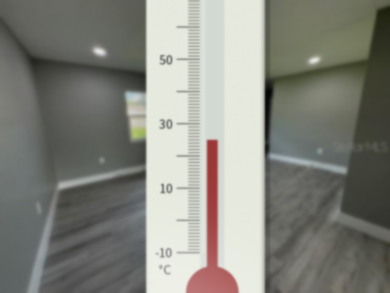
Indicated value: 25 °C
